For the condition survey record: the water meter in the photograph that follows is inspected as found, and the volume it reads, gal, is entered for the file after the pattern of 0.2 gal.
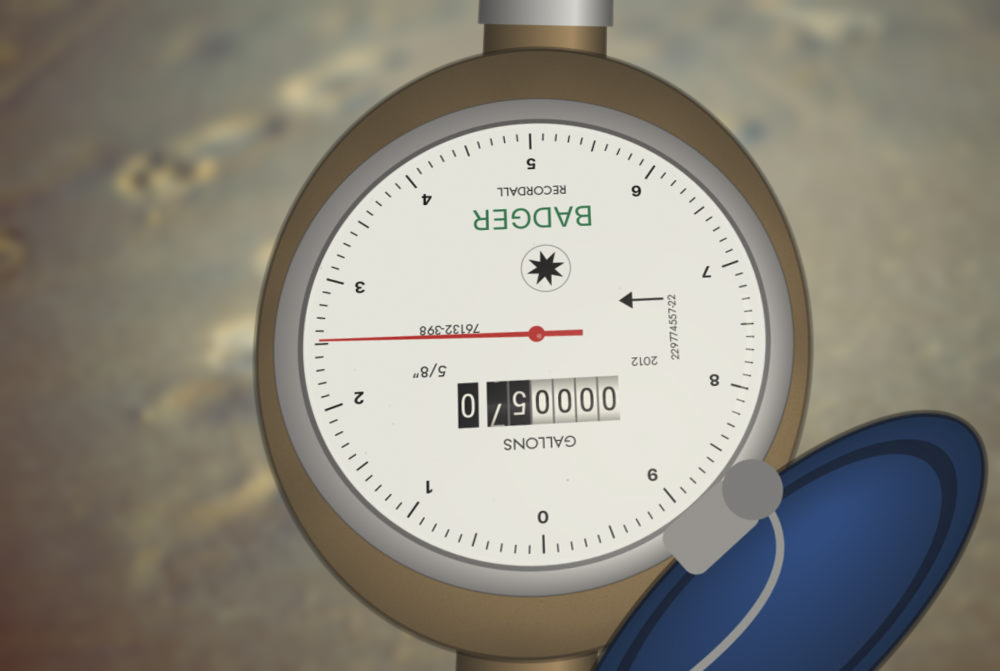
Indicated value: 572.5 gal
